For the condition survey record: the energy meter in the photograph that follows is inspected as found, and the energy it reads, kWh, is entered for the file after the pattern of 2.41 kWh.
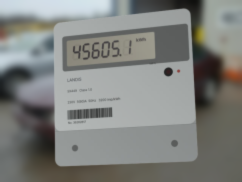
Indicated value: 45605.1 kWh
